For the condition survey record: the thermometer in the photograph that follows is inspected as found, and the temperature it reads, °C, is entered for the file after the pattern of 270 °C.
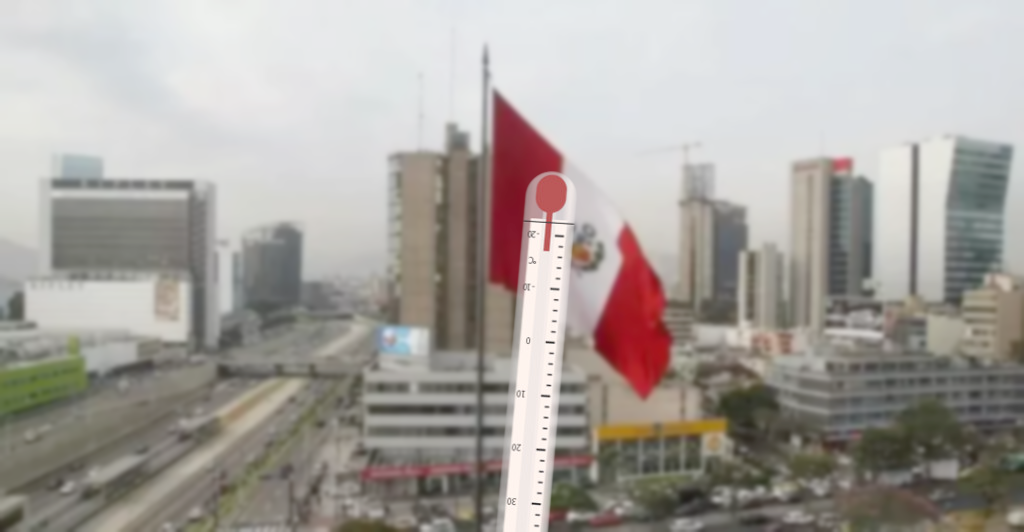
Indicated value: -17 °C
